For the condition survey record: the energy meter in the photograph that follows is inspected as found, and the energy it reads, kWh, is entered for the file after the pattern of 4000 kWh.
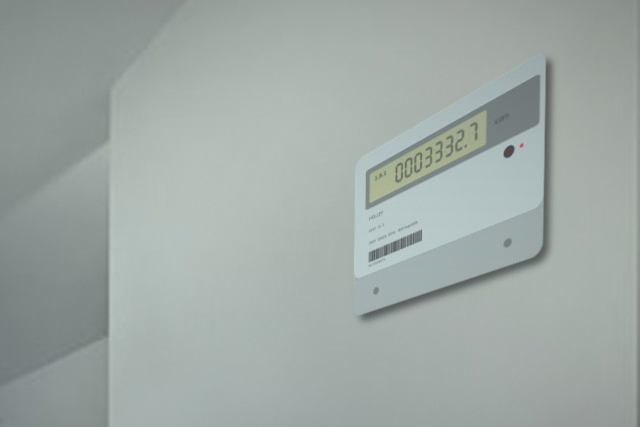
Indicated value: 3332.7 kWh
